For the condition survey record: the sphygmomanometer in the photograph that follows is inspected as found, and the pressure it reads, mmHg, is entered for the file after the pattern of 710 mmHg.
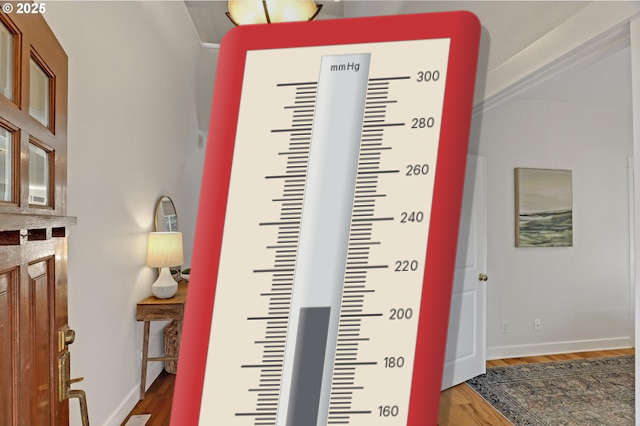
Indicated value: 204 mmHg
